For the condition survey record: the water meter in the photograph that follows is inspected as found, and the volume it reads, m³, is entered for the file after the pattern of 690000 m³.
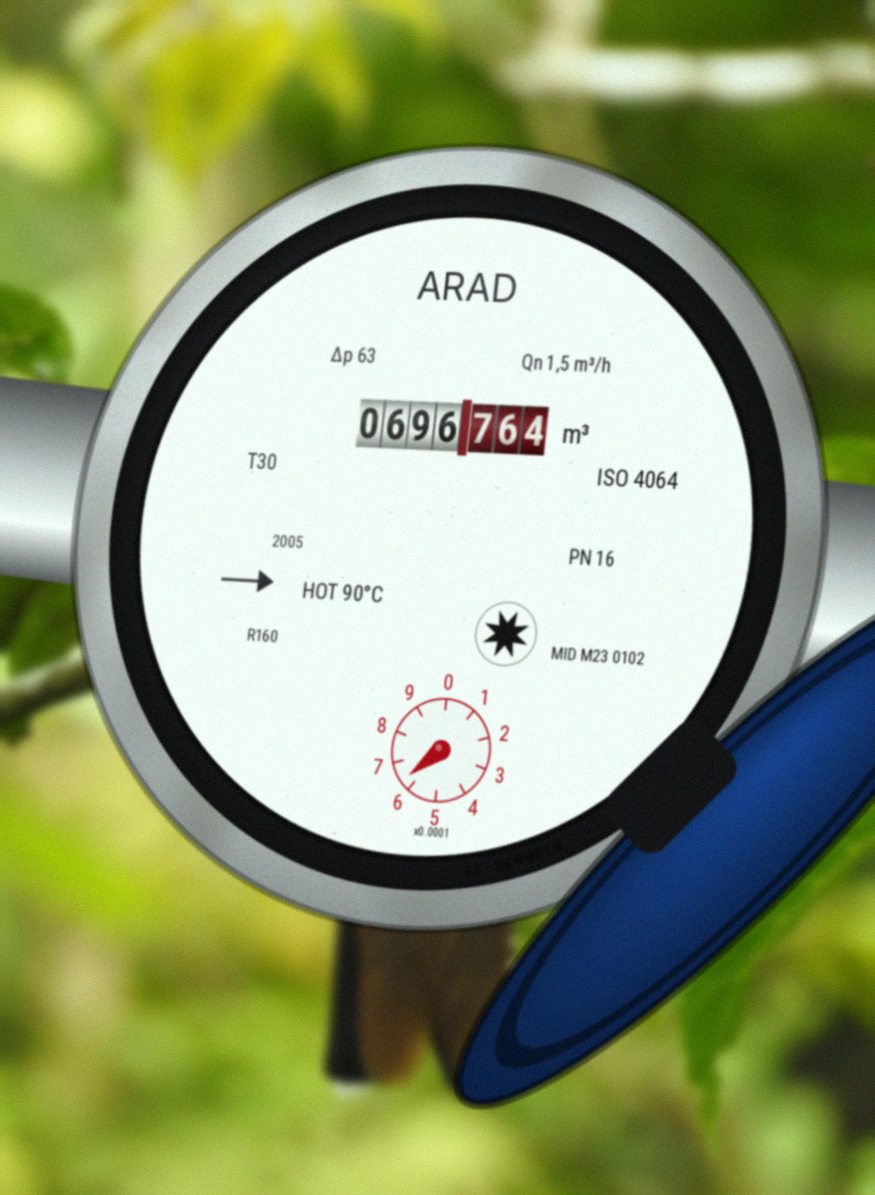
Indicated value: 696.7646 m³
